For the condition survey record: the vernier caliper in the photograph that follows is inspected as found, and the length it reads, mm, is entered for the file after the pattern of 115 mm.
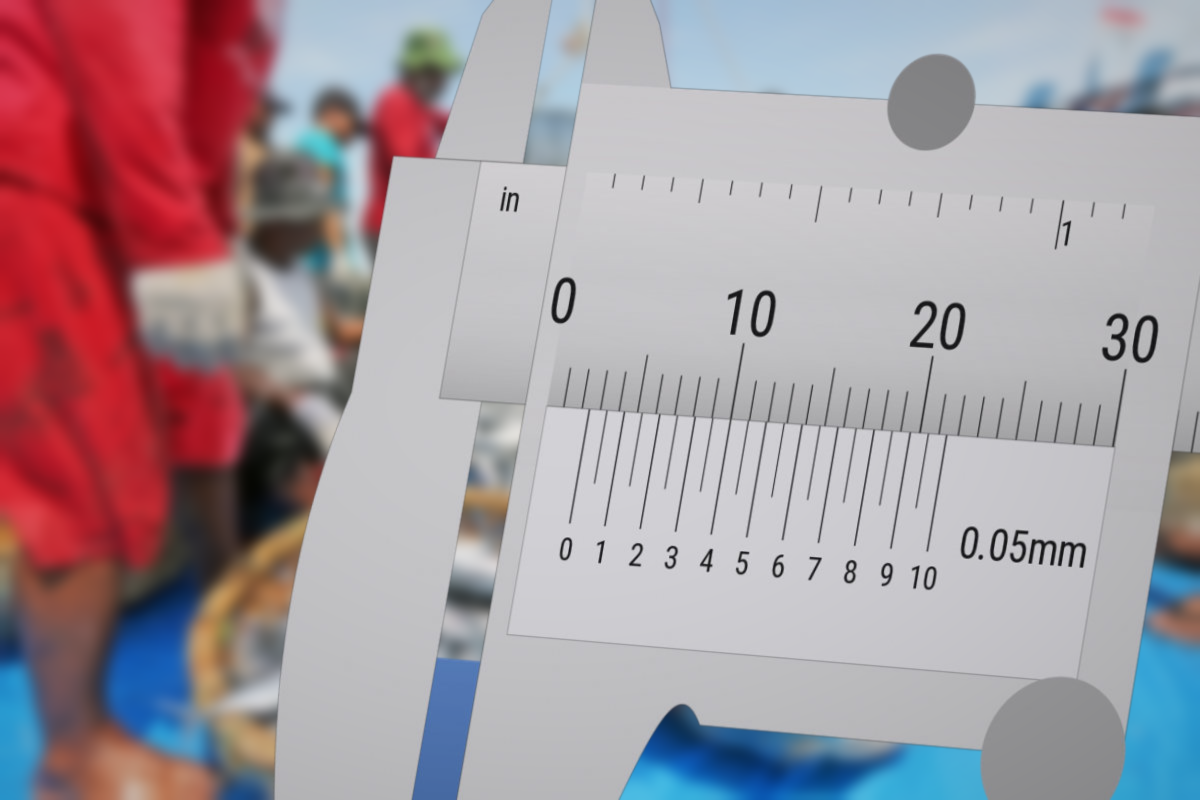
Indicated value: 2.4 mm
